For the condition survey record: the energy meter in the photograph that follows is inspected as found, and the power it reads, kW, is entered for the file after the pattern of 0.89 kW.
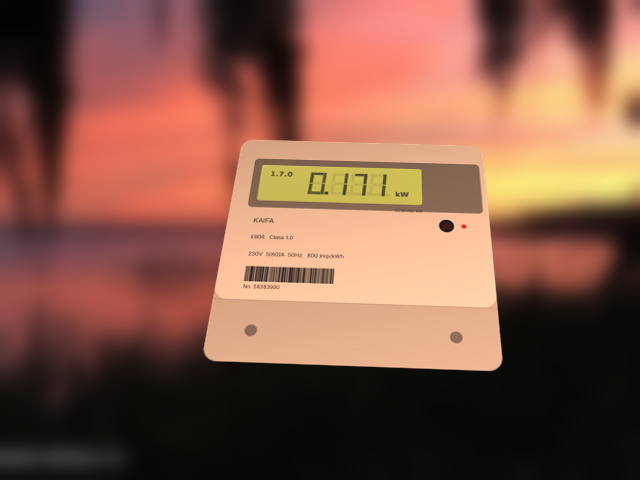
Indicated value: 0.171 kW
